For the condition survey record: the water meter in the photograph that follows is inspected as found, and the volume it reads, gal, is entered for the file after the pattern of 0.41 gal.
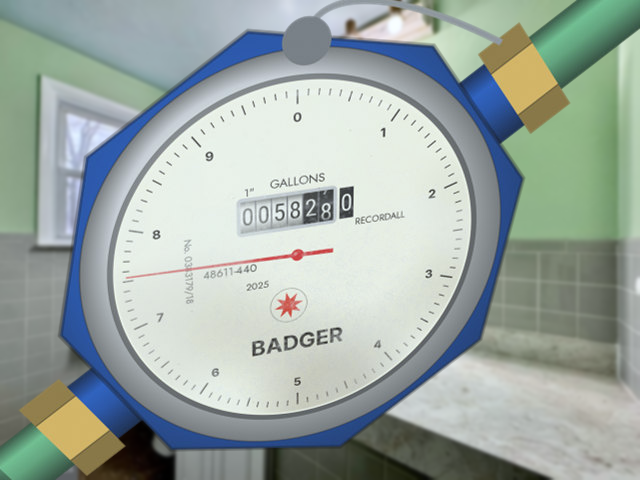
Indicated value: 58277.5 gal
